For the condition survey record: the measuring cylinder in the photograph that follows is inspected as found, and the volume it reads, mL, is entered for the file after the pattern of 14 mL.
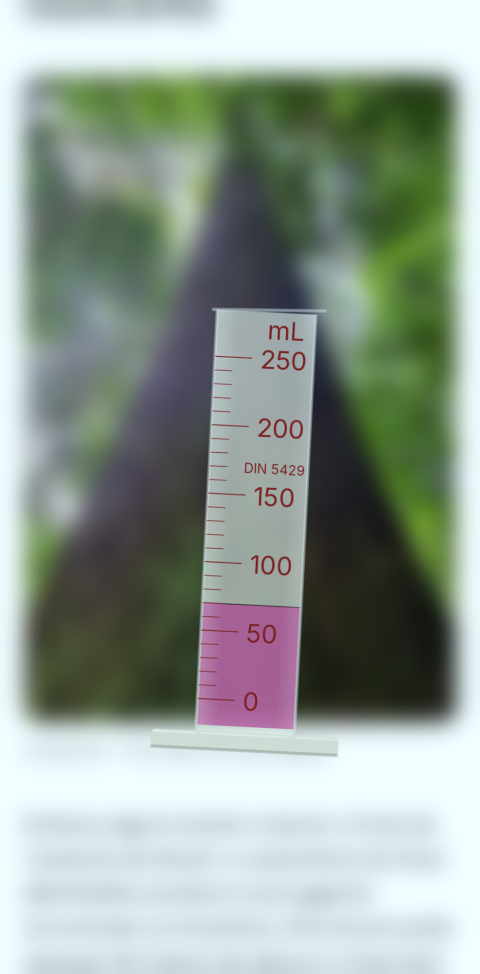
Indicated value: 70 mL
